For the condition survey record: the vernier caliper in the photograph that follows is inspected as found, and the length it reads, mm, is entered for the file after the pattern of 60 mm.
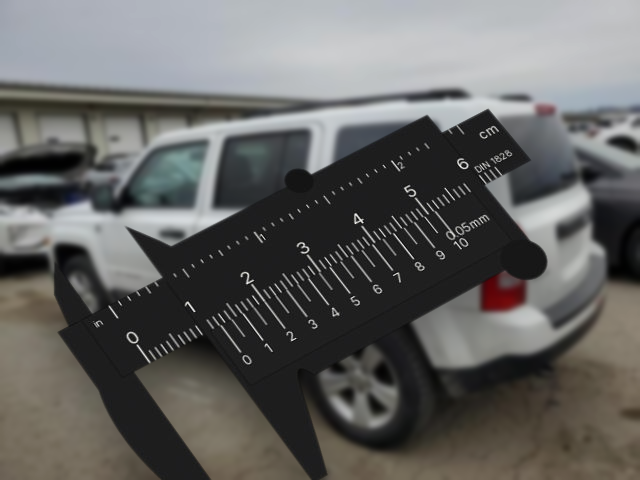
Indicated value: 12.2 mm
